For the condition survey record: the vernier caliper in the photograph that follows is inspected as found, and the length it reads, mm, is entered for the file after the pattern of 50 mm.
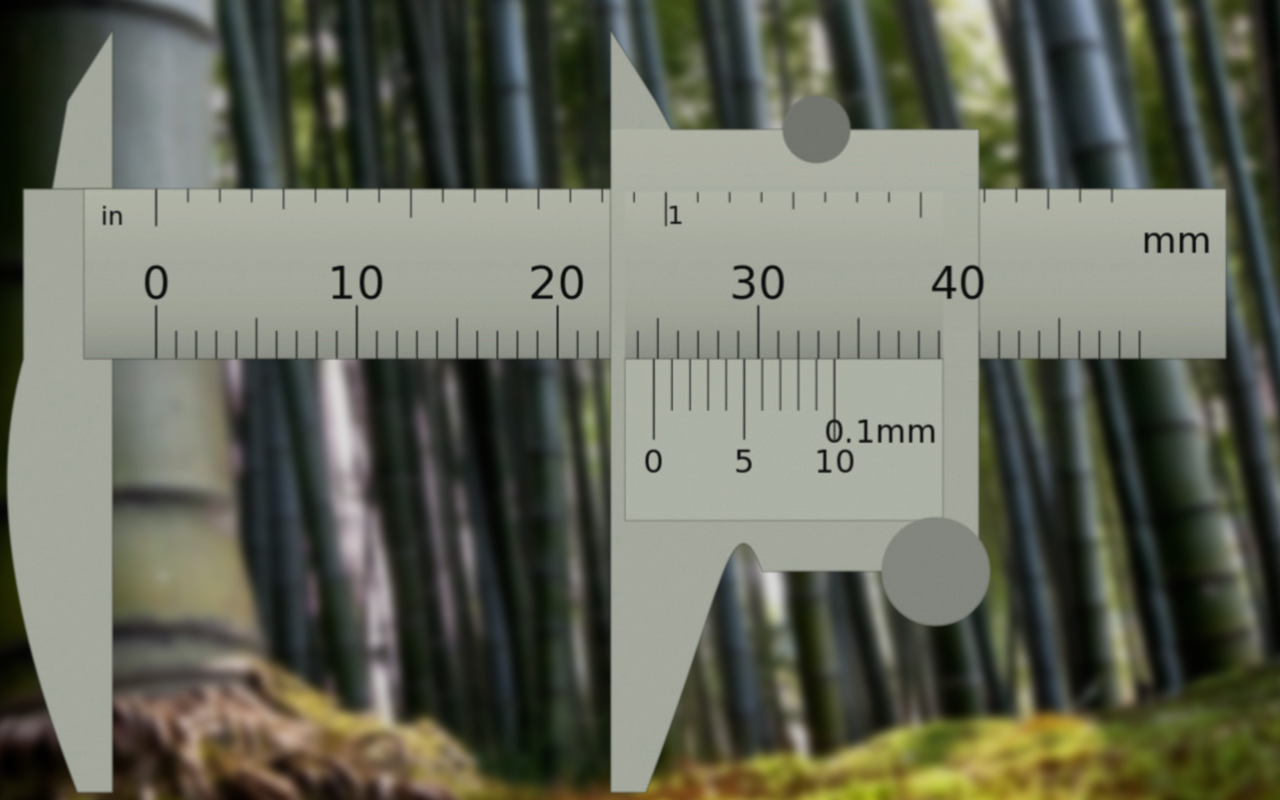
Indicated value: 24.8 mm
